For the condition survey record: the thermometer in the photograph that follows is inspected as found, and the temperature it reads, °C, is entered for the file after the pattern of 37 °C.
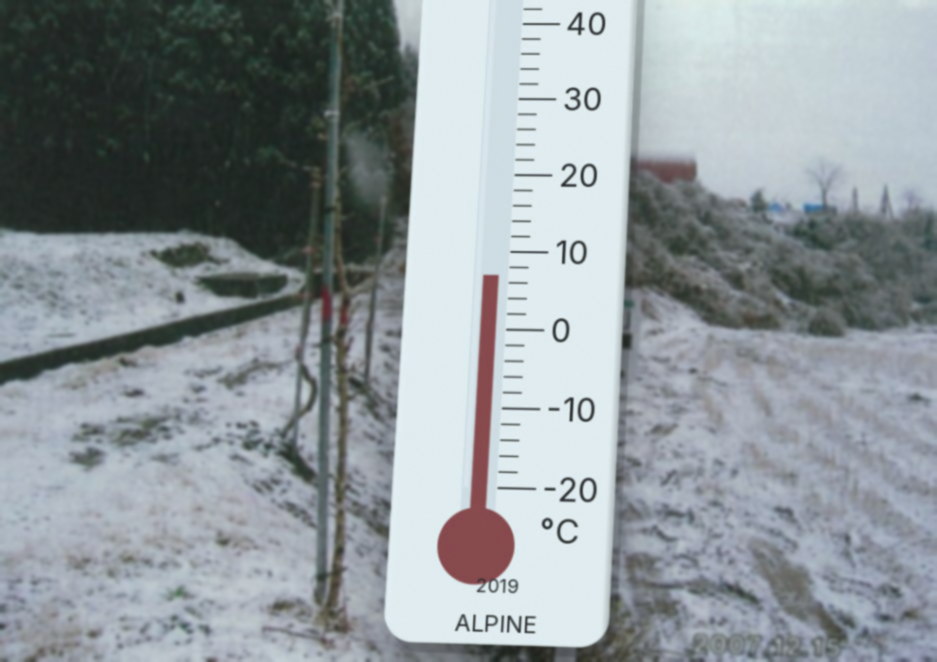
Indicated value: 7 °C
